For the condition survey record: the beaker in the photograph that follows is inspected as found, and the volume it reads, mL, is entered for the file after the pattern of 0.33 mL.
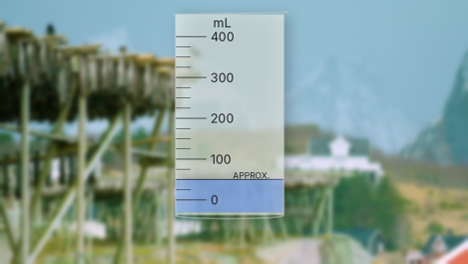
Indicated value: 50 mL
